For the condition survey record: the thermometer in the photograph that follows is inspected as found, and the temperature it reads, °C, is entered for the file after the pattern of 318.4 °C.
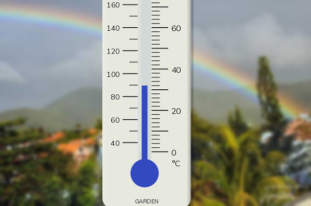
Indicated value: 32 °C
